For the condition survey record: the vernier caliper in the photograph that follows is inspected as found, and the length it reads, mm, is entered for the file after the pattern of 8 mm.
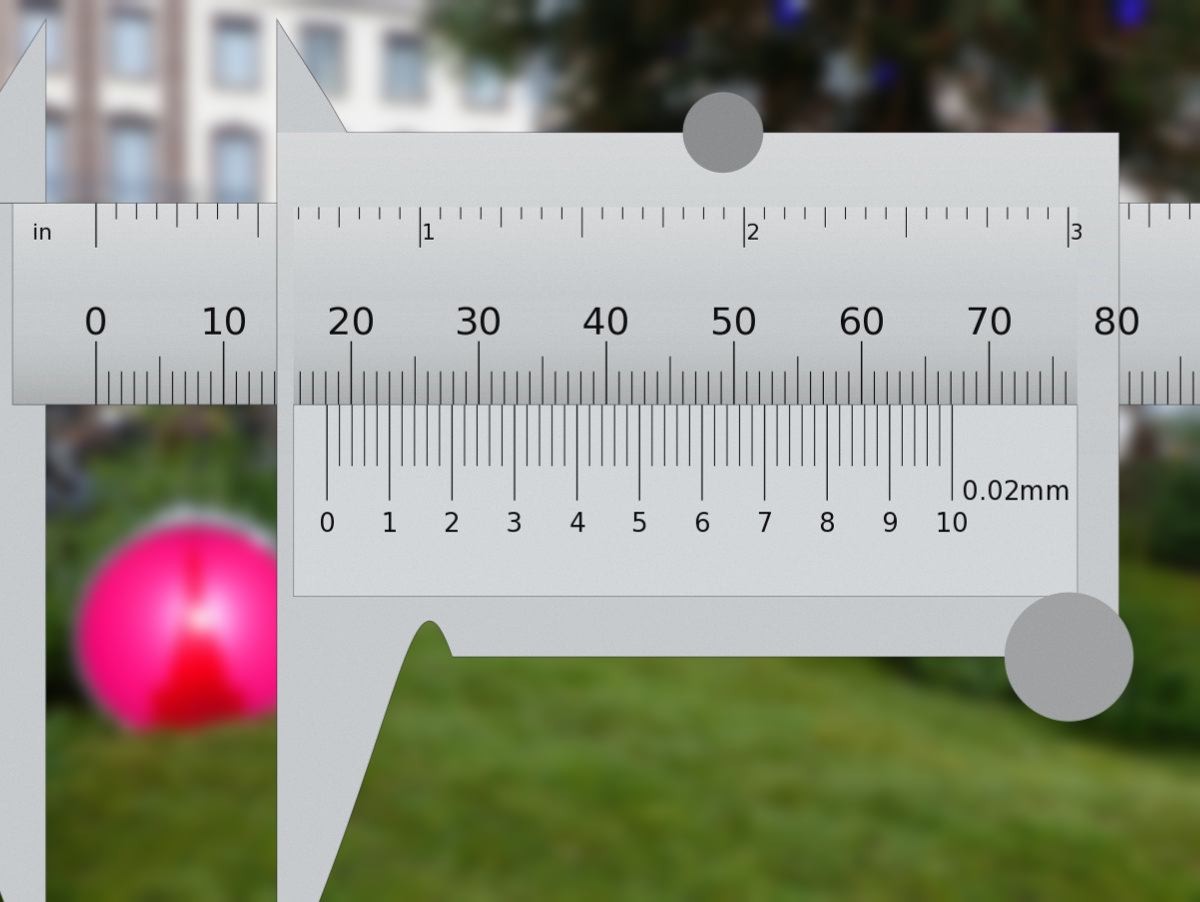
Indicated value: 18.1 mm
